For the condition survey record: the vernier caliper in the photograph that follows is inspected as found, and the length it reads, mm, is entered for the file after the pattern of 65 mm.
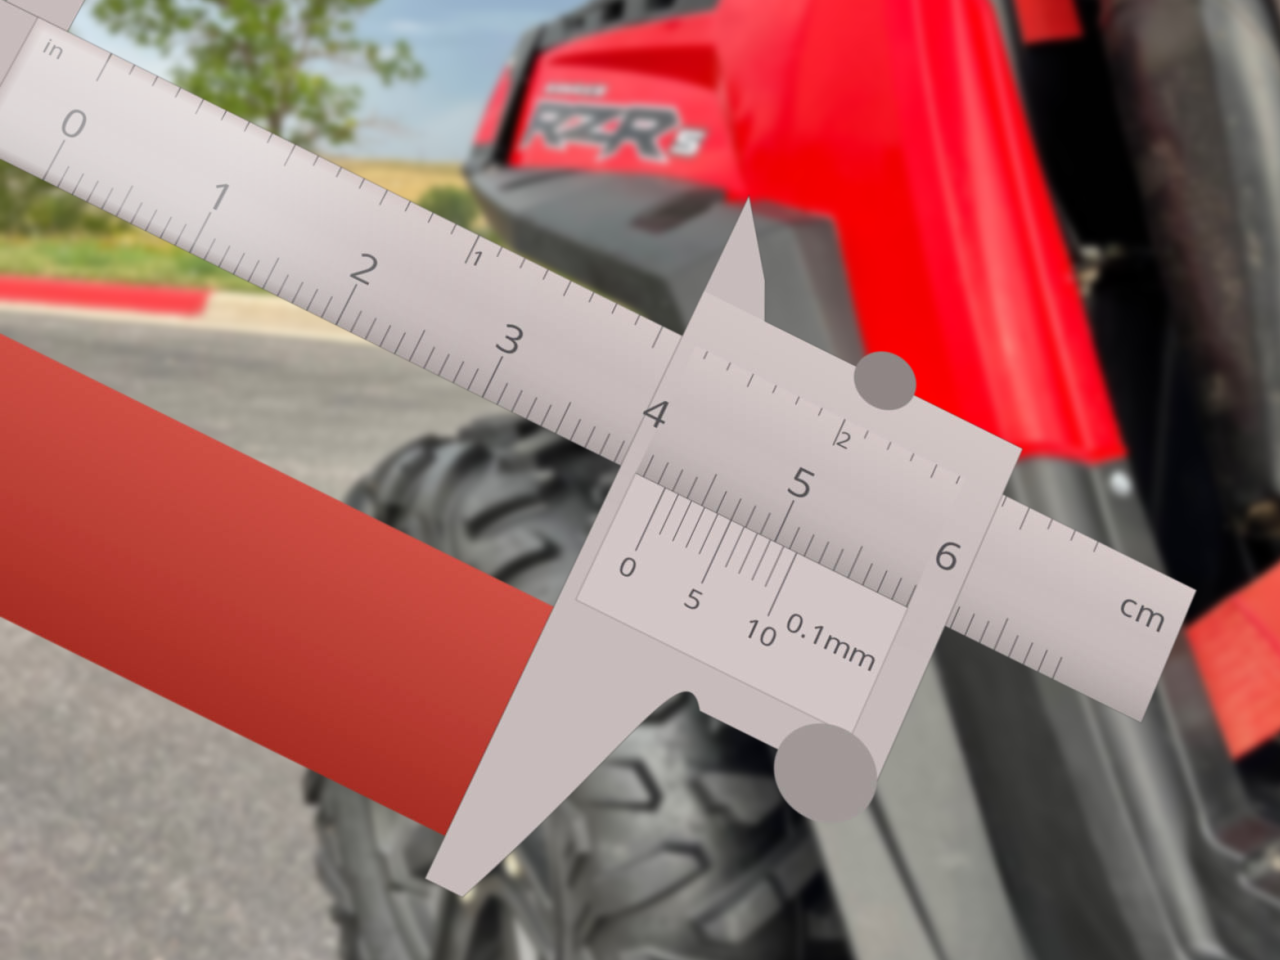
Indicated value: 42.5 mm
